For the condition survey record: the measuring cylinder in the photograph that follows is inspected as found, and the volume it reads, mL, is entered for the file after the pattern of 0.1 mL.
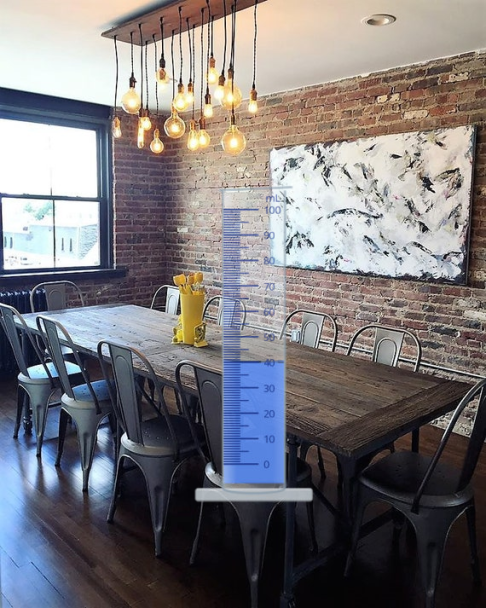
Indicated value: 40 mL
